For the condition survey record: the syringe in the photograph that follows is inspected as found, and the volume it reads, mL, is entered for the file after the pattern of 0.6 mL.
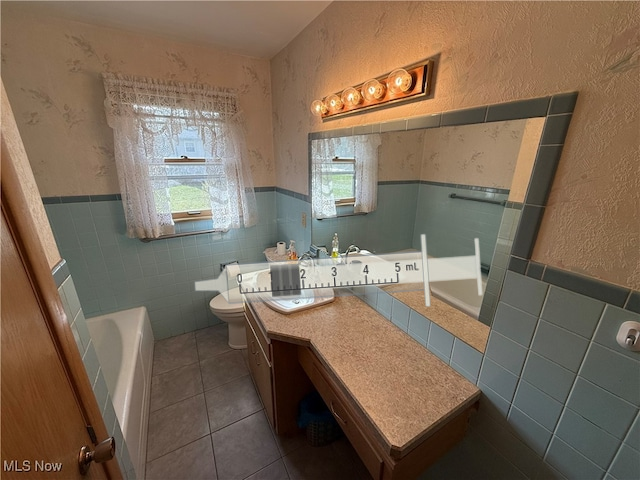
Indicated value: 1 mL
